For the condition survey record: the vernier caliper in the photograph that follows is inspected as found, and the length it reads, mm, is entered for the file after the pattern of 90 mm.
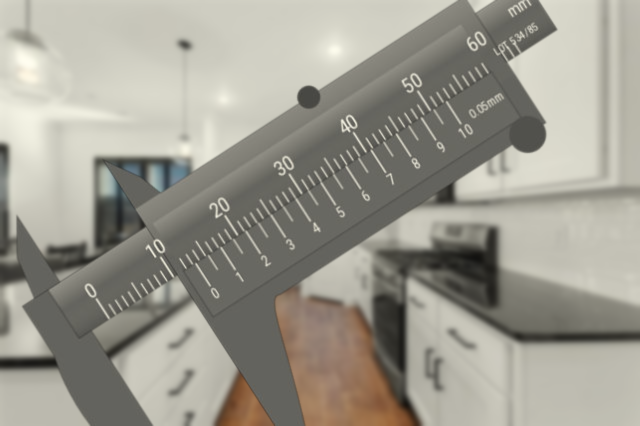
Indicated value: 13.4 mm
